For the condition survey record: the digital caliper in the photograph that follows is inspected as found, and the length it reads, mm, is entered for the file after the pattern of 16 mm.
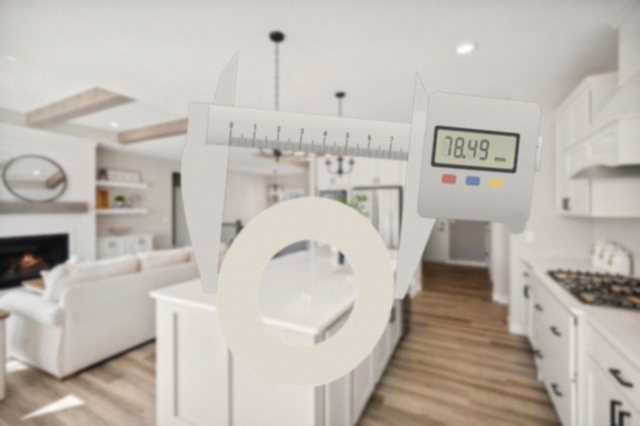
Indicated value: 78.49 mm
